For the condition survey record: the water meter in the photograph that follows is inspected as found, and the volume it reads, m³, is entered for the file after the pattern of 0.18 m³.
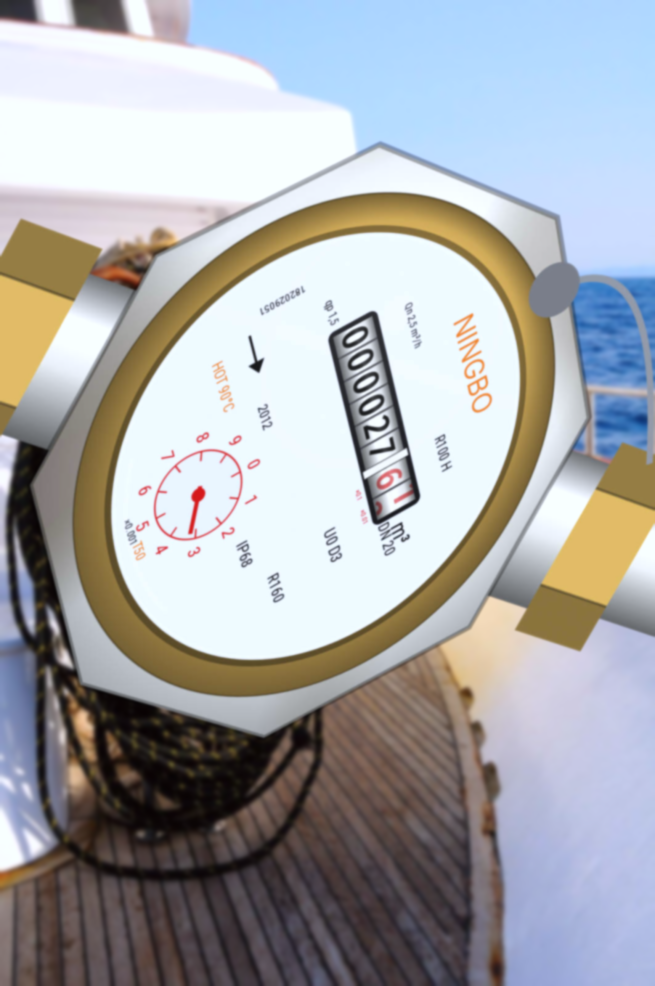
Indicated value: 27.613 m³
